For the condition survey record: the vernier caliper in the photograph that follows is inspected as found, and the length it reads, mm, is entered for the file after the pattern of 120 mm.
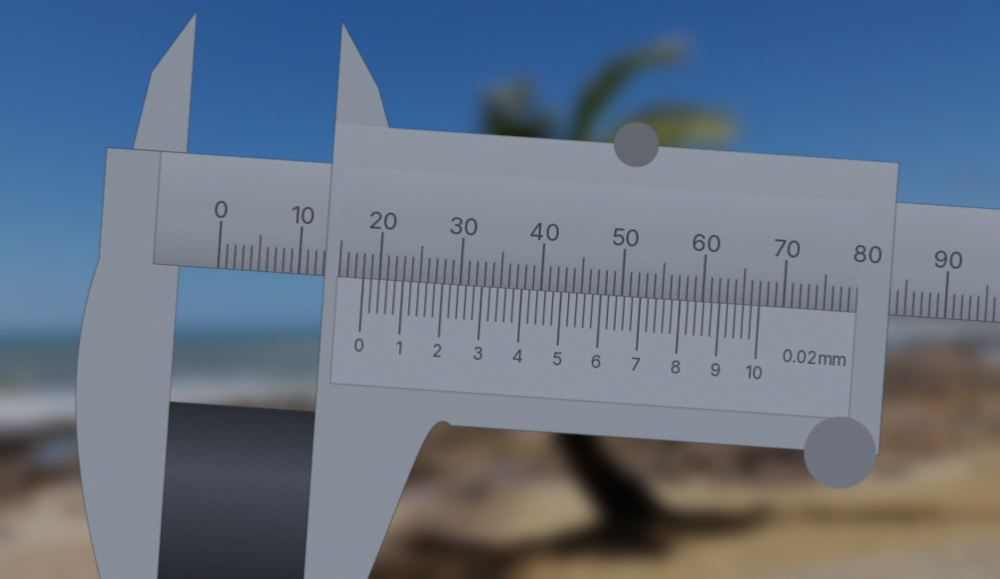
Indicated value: 18.0 mm
